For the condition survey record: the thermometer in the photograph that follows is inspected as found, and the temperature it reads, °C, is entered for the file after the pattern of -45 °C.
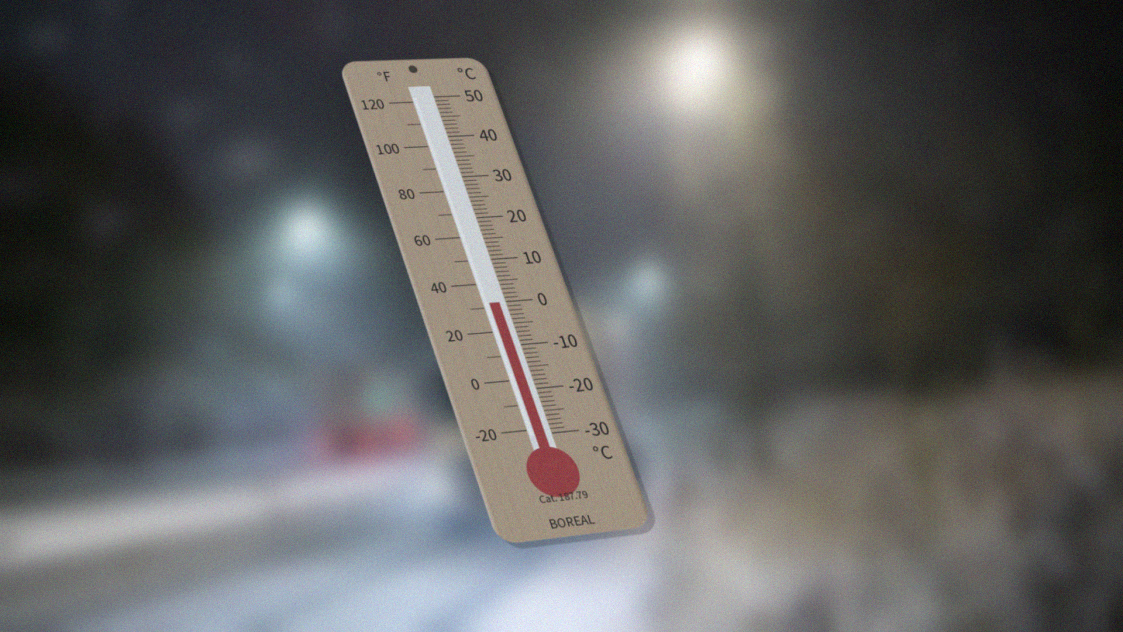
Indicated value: 0 °C
